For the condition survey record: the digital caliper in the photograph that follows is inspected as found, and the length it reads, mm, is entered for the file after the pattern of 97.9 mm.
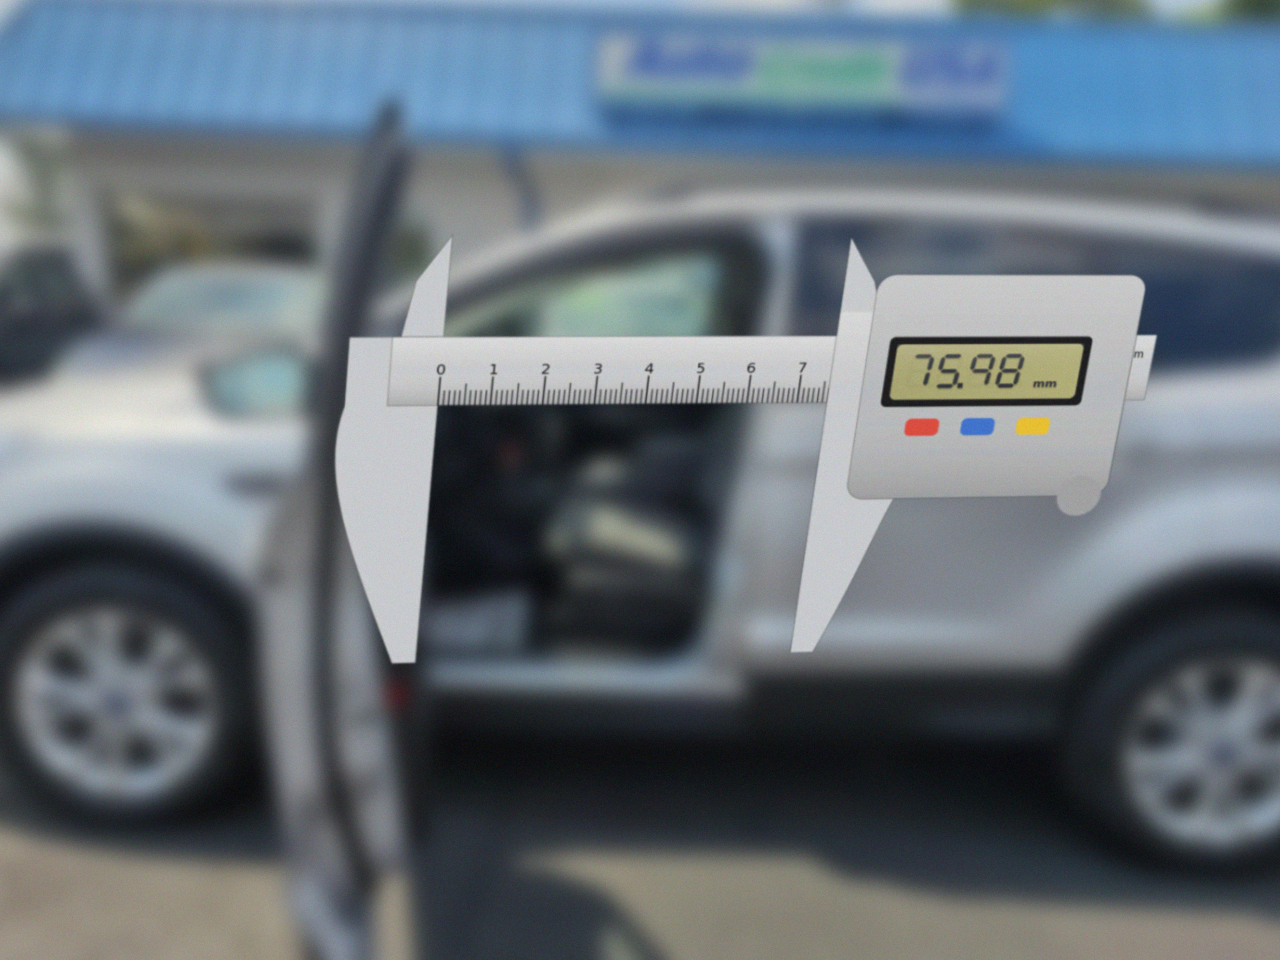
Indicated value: 75.98 mm
